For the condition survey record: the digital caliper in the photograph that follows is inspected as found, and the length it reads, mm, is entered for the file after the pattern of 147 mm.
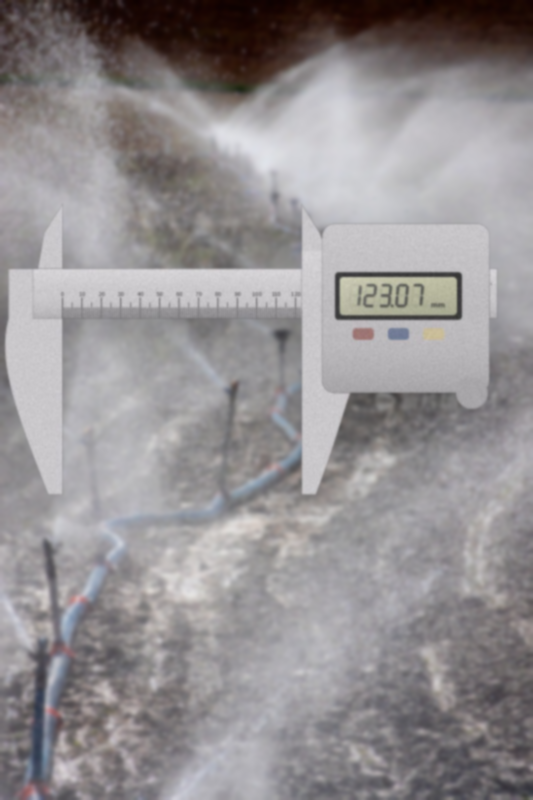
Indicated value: 123.07 mm
